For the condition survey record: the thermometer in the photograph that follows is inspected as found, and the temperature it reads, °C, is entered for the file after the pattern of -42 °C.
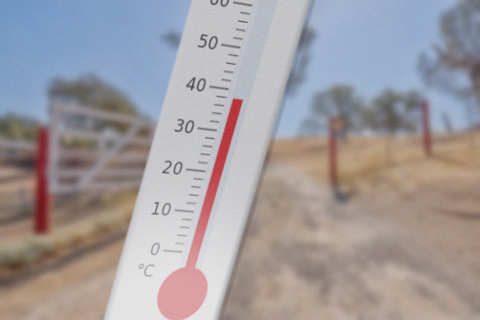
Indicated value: 38 °C
